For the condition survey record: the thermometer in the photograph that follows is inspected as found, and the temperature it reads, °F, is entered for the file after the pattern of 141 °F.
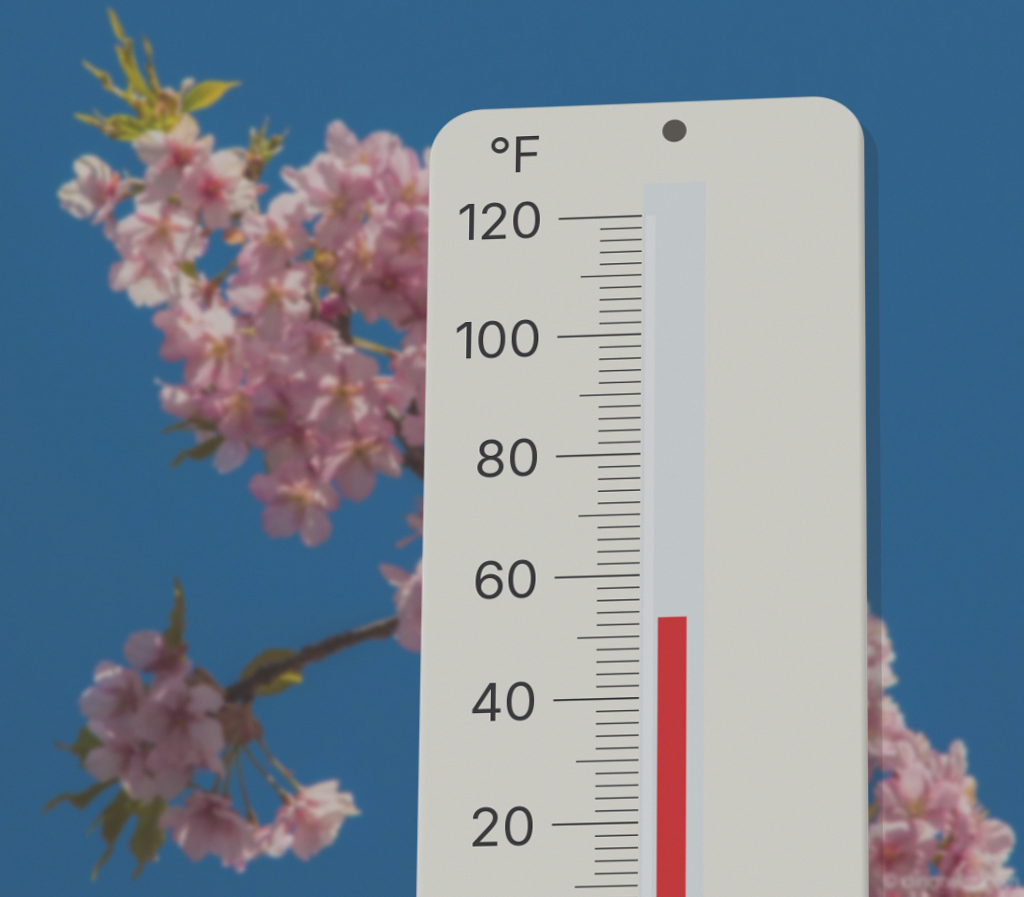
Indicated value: 53 °F
